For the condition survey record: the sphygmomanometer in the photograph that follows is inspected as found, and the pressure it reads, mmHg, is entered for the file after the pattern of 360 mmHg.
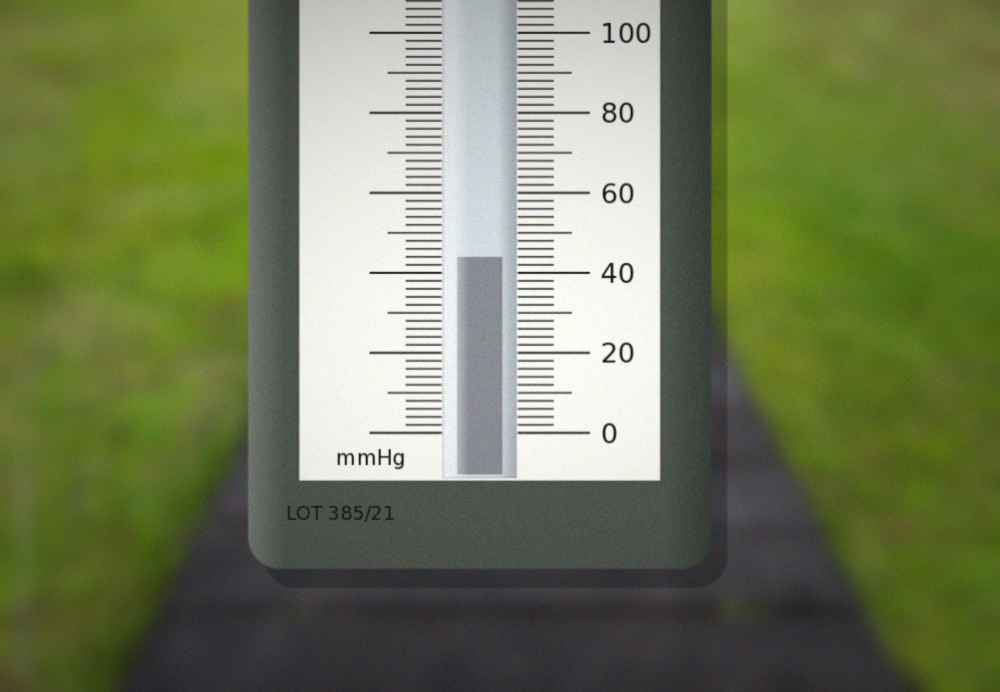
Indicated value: 44 mmHg
